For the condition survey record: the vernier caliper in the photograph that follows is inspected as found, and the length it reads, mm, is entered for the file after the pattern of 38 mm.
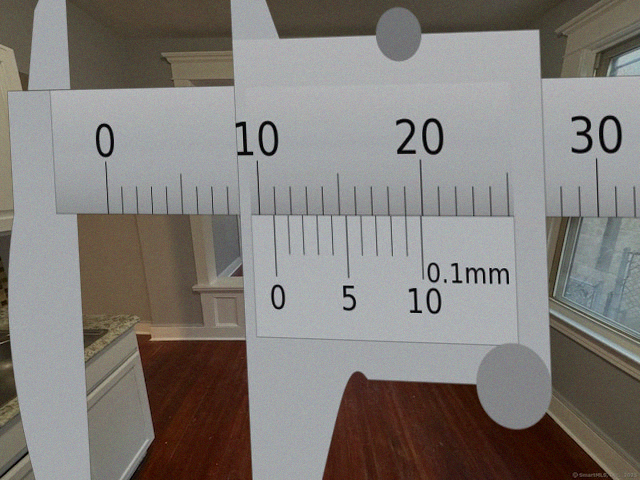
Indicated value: 10.9 mm
